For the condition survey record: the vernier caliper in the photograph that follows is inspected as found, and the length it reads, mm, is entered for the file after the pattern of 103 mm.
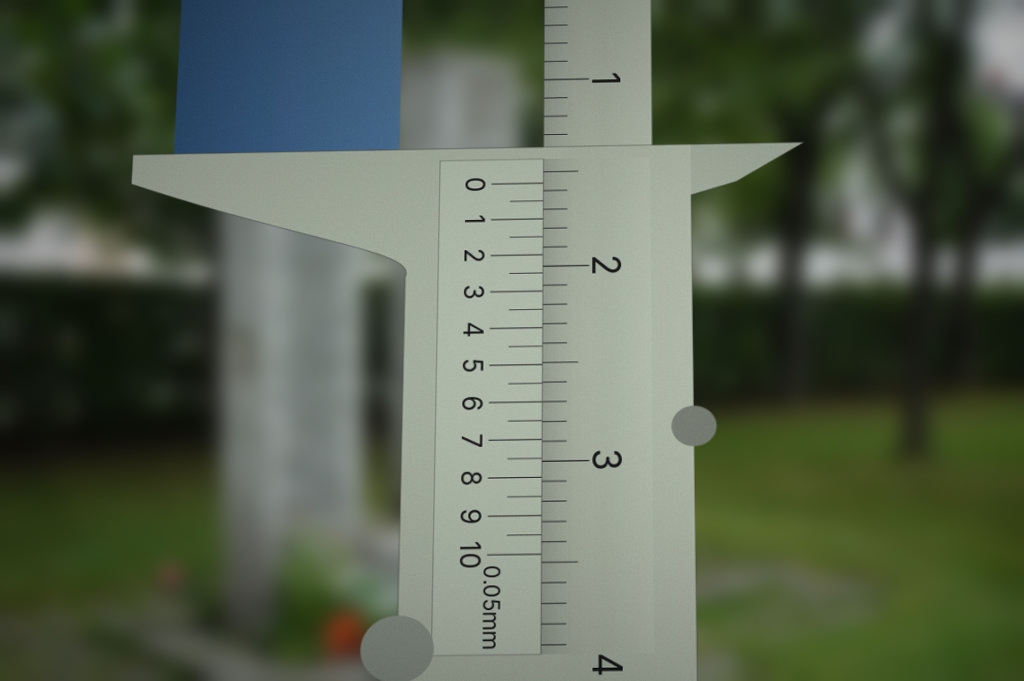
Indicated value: 15.6 mm
